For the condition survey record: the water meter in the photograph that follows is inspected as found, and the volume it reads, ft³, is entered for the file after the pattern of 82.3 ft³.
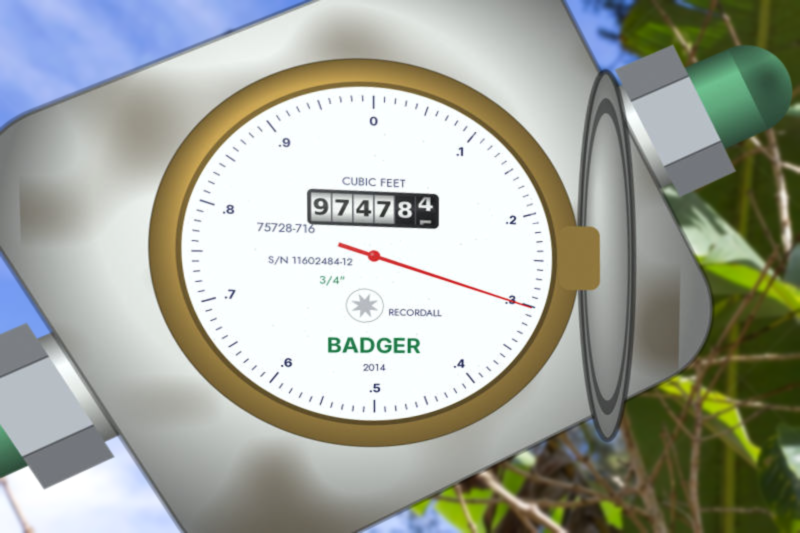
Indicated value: 974784.30 ft³
